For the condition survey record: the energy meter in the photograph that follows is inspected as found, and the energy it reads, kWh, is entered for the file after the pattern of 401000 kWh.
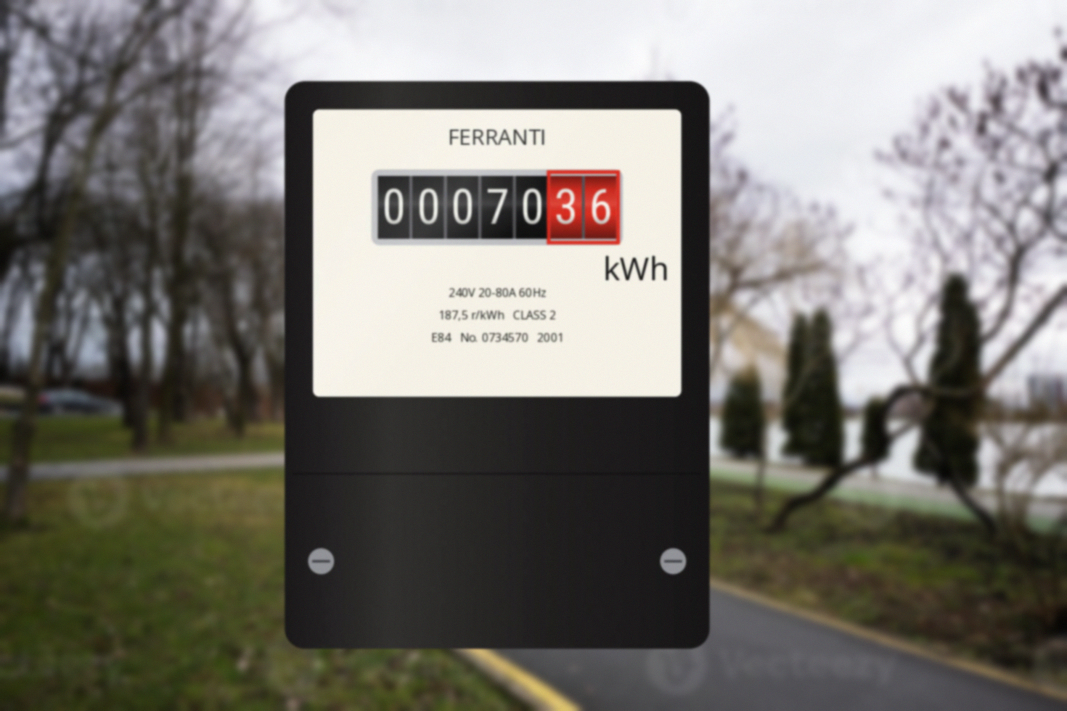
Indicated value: 70.36 kWh
